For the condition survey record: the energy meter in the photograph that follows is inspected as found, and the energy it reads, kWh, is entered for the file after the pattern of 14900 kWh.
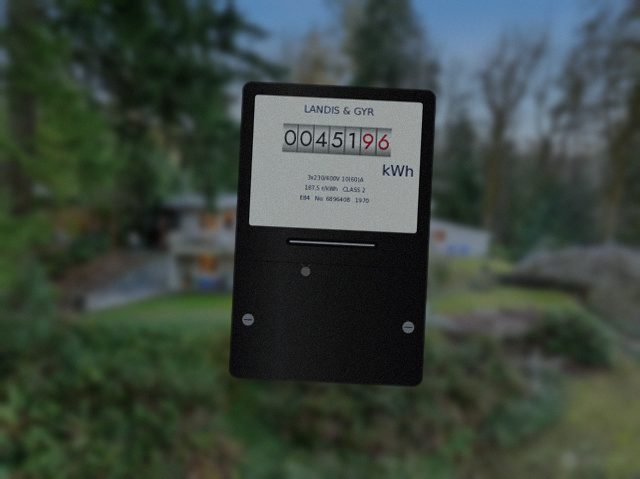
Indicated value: 451.96 kWh
